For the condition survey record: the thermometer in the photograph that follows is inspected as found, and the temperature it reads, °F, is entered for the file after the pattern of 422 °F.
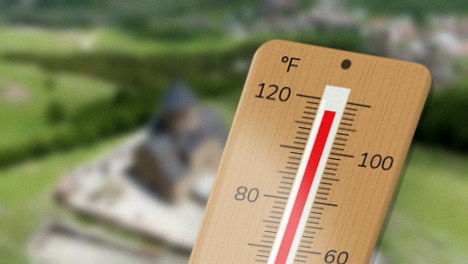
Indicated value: 116 °F
